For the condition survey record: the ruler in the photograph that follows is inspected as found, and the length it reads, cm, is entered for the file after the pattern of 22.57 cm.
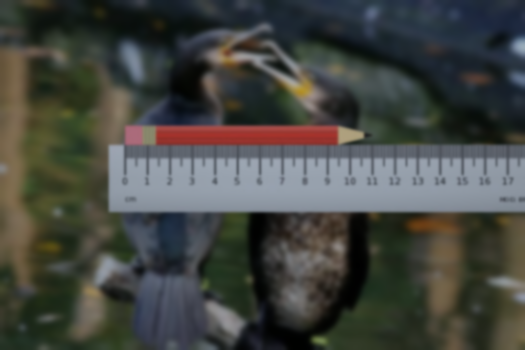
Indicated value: 11 cm
